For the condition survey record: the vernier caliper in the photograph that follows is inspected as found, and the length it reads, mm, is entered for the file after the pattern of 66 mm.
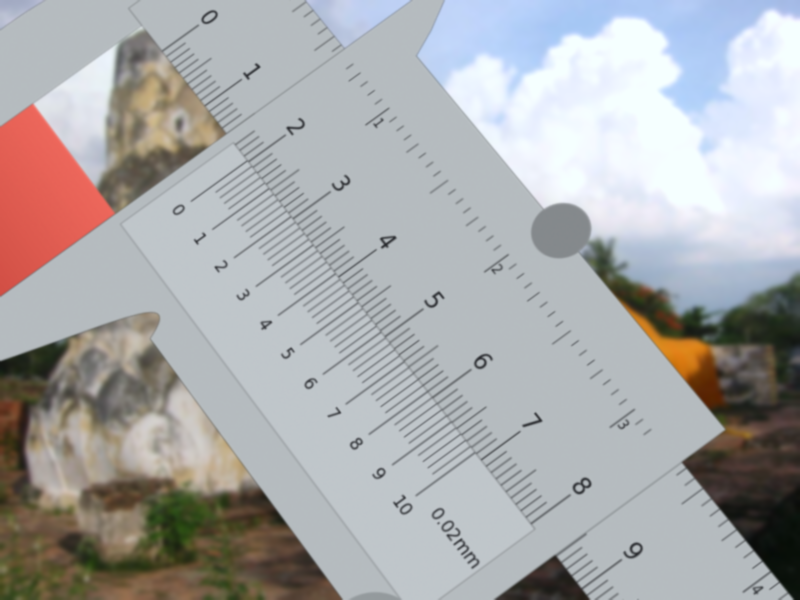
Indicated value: 19.8 mm
